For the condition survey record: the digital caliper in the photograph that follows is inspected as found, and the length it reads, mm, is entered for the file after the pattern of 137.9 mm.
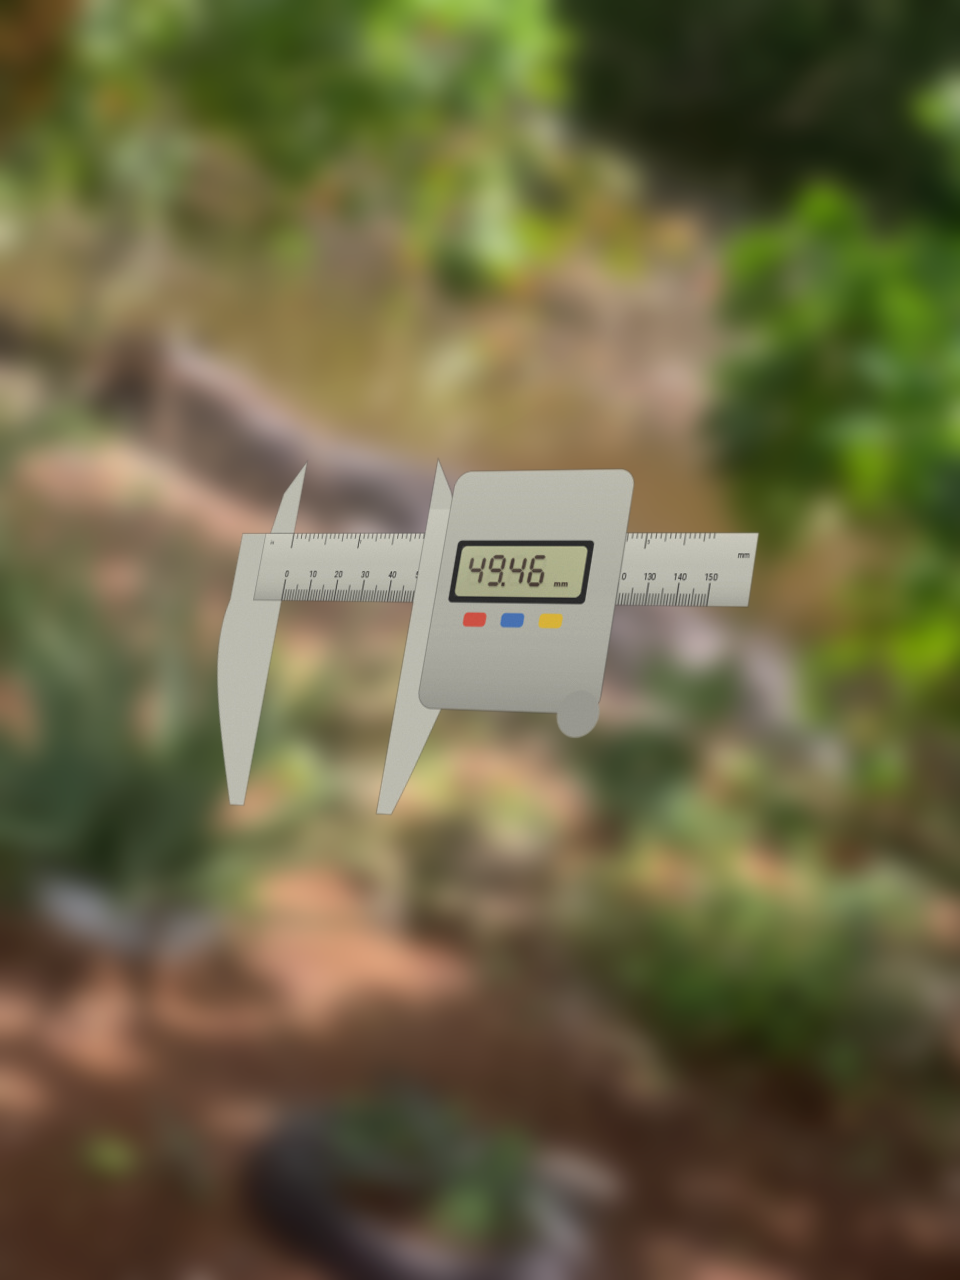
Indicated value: 49.46 mm
